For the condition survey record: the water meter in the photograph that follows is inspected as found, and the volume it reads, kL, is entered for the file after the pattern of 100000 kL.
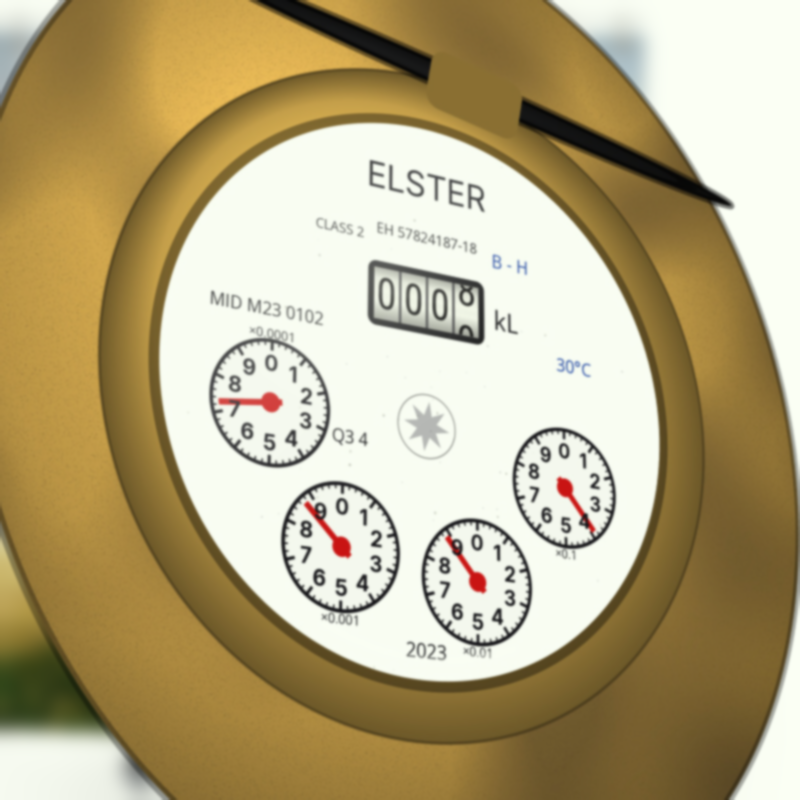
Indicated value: 8.3887 kL
